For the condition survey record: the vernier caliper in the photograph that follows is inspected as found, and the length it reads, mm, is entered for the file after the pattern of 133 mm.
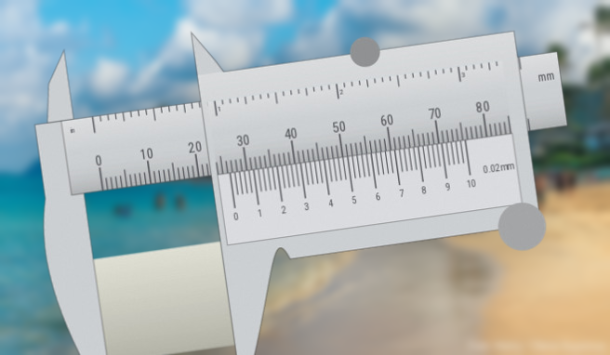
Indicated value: 26.5 mm
